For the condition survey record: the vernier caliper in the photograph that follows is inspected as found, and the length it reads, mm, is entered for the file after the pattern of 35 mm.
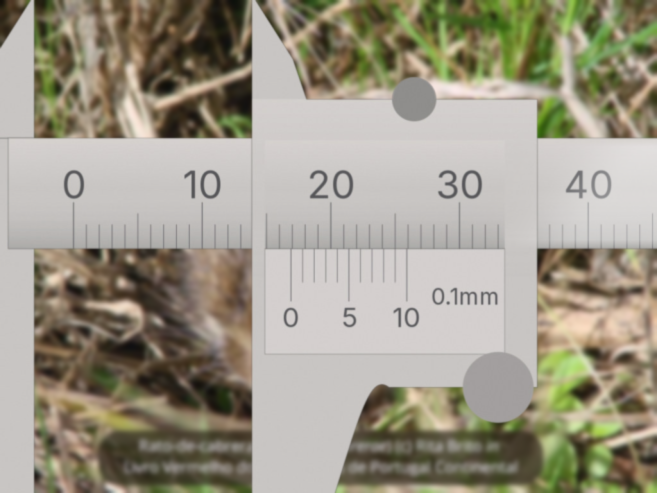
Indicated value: 16.9 mm
